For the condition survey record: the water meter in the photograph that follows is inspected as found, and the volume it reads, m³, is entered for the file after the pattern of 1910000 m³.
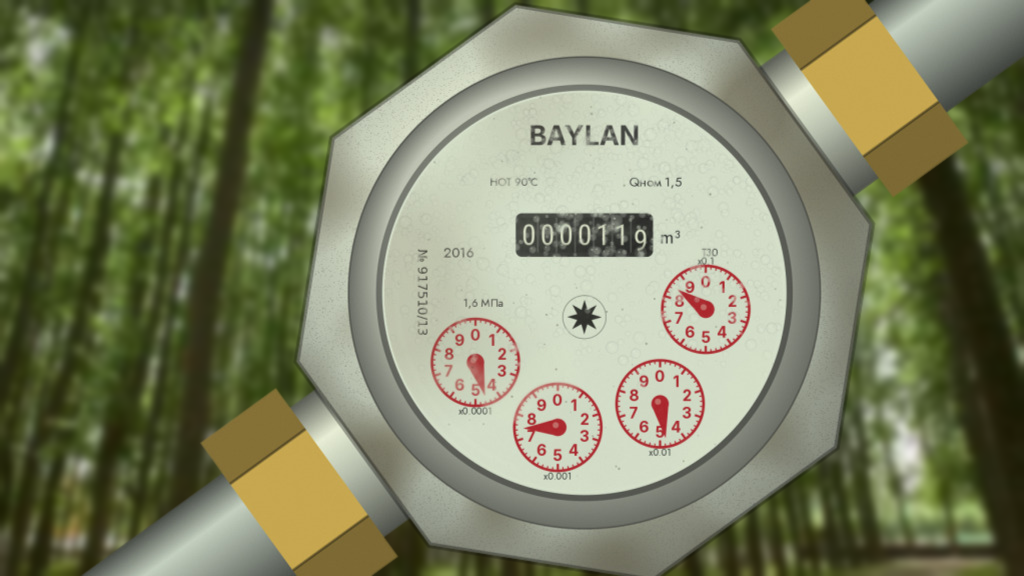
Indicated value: 118.8474 m³
